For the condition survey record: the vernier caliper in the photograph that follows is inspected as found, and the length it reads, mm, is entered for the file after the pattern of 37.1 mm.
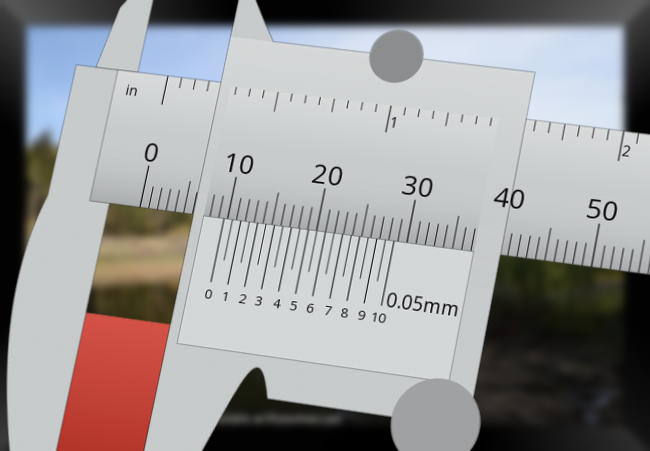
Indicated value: 9.6 mm
